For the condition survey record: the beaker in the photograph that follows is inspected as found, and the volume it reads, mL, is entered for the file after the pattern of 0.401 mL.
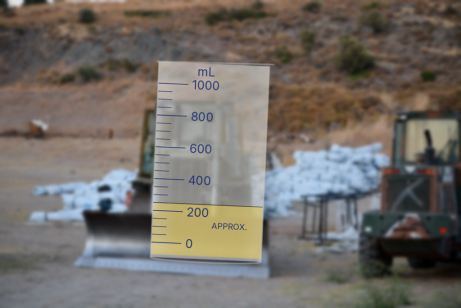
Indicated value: 250 mL
